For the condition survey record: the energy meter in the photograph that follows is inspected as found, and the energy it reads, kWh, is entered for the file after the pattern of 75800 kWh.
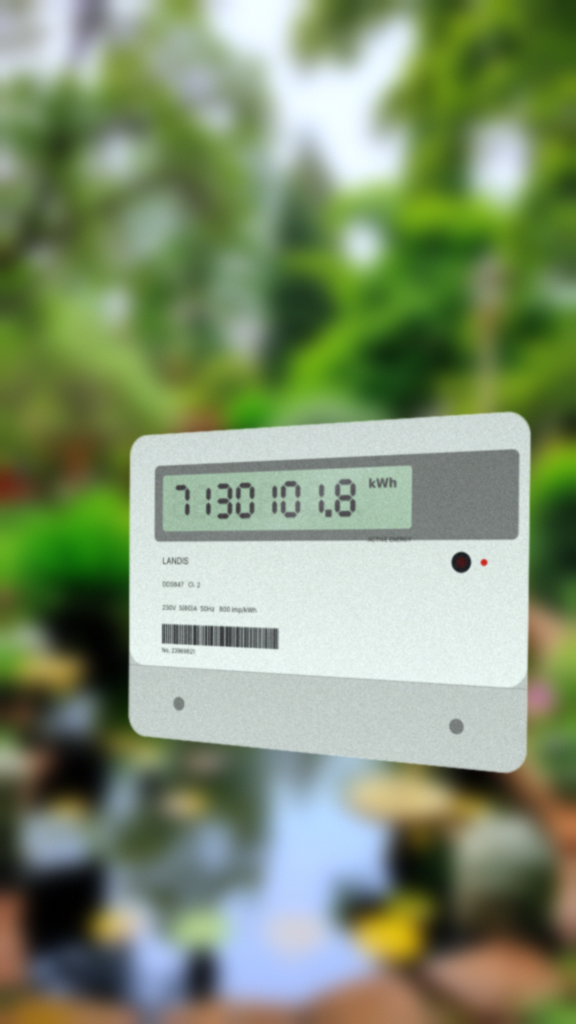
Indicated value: 7130101.8 kWh
